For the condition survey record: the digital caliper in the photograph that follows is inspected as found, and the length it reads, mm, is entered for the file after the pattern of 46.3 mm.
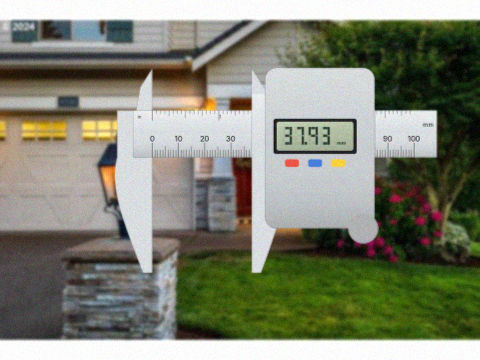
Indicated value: 37.93 mm
